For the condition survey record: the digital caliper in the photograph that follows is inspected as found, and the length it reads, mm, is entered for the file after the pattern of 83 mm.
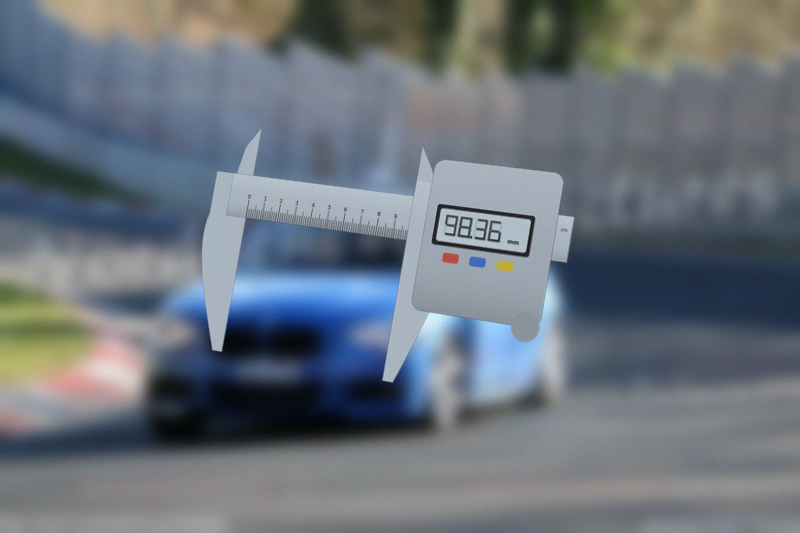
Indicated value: 98.36 mm
